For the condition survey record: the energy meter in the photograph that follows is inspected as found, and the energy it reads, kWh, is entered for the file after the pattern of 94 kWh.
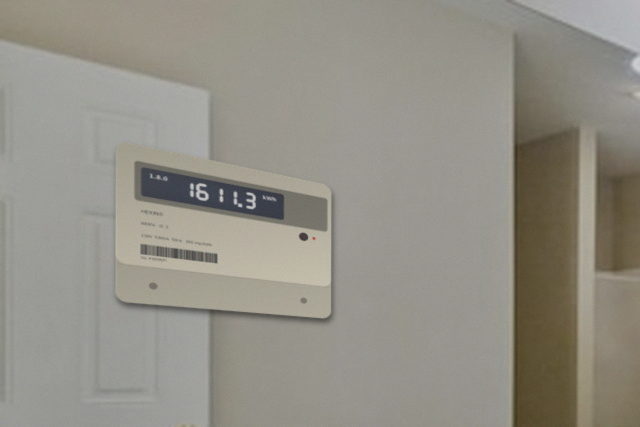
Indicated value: 1611.3 kWh
